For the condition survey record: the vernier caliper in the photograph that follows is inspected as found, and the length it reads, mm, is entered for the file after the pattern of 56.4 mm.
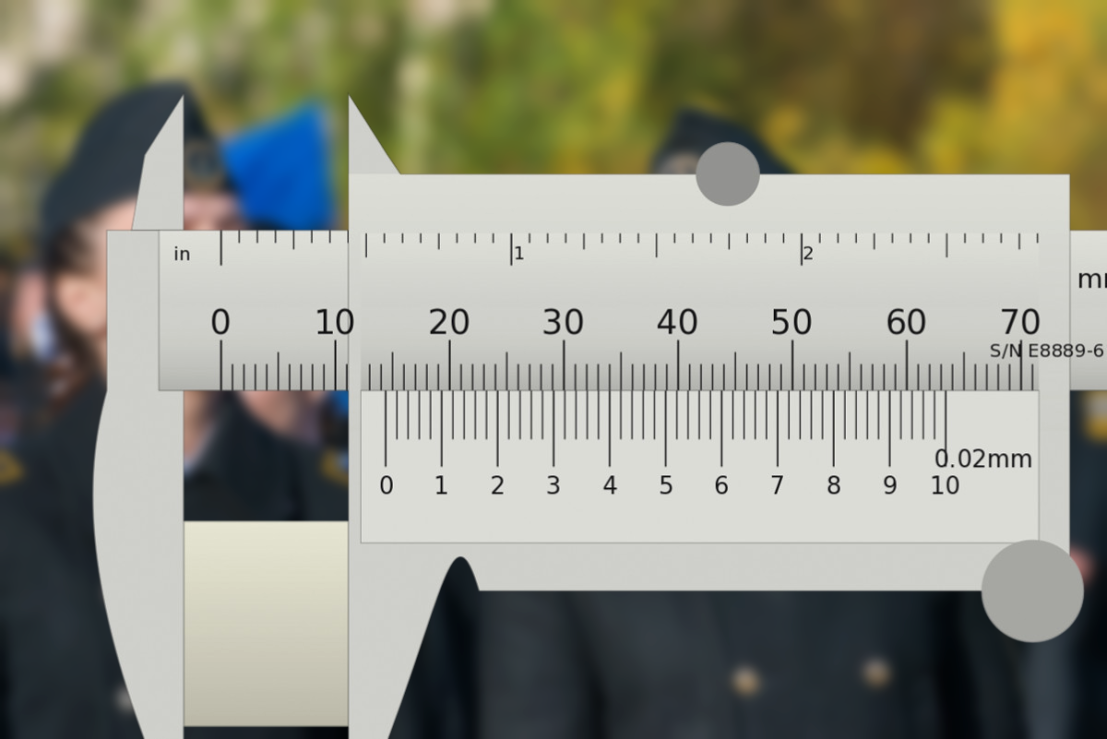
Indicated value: 14.4 mm
